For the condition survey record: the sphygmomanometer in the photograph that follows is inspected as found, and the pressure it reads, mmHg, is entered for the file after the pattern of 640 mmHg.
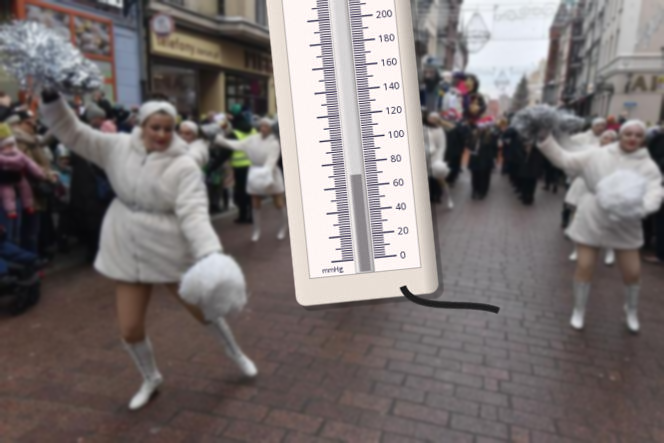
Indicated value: 70 mmHg
